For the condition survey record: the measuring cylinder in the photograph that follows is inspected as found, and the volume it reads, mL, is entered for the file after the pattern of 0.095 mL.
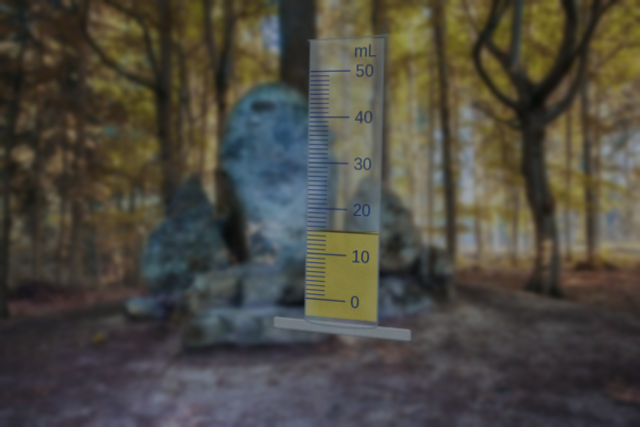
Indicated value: 15 mL
